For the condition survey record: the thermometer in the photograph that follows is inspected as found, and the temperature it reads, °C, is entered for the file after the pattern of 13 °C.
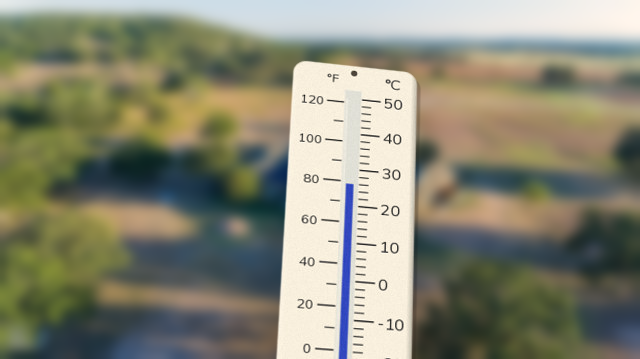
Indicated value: 26 °C
